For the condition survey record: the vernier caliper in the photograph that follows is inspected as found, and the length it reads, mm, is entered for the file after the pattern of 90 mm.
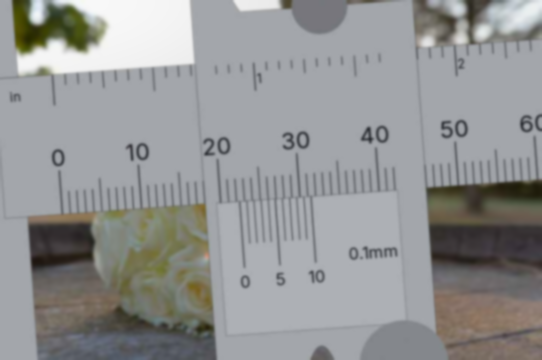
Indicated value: 22.4 mm
